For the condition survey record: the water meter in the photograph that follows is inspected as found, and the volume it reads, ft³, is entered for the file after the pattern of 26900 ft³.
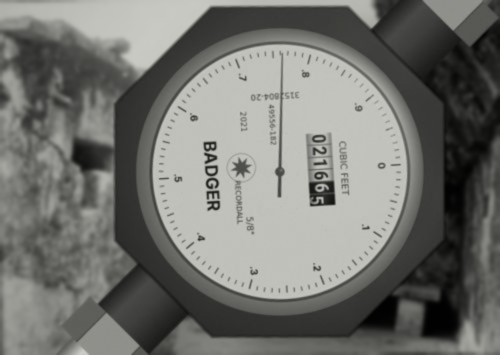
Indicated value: 21664.76 ft³
